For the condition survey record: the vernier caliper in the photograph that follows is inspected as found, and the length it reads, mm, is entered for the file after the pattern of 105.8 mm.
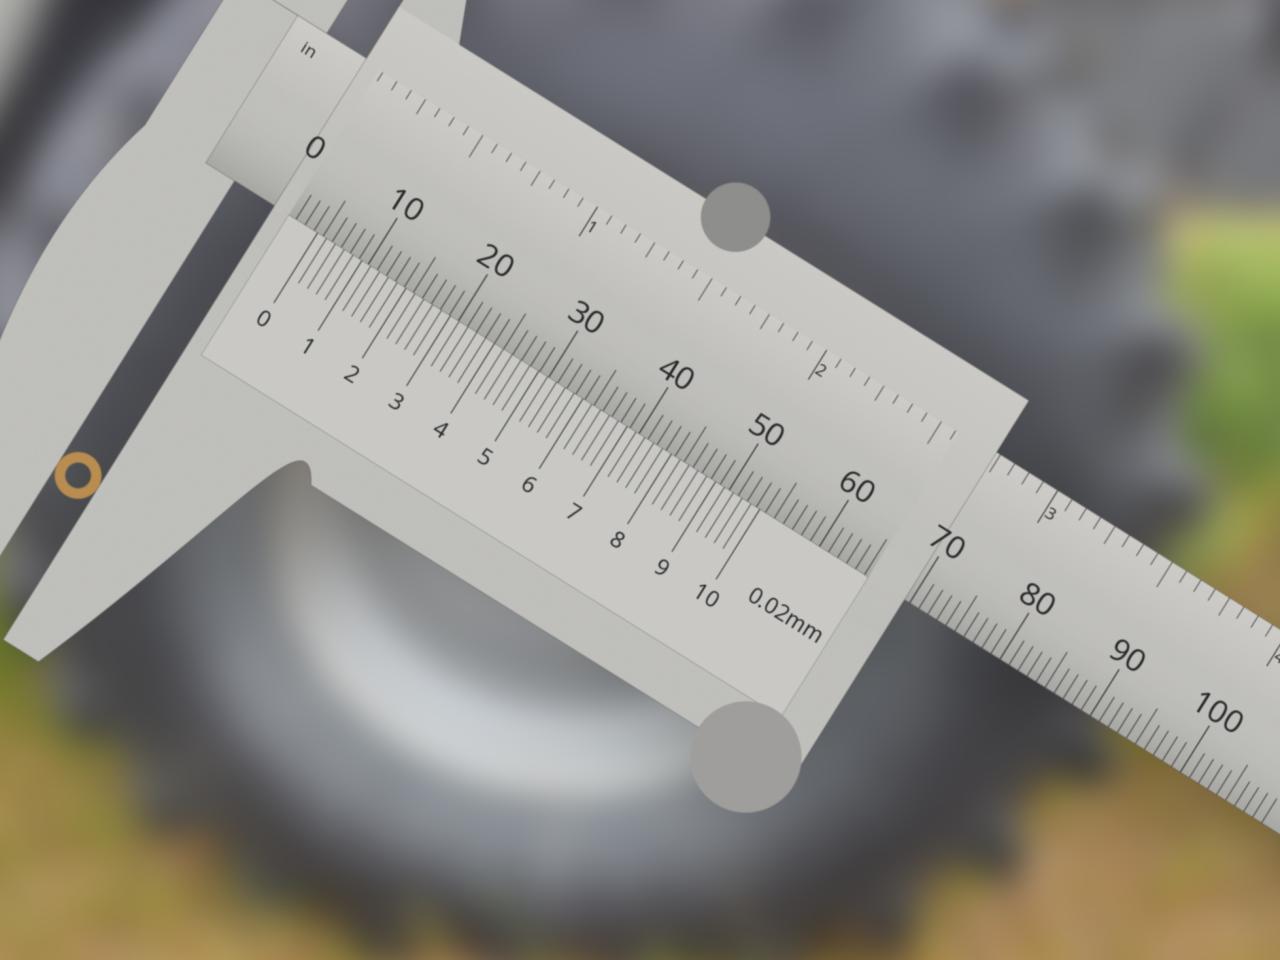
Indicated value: 4.4 mm
